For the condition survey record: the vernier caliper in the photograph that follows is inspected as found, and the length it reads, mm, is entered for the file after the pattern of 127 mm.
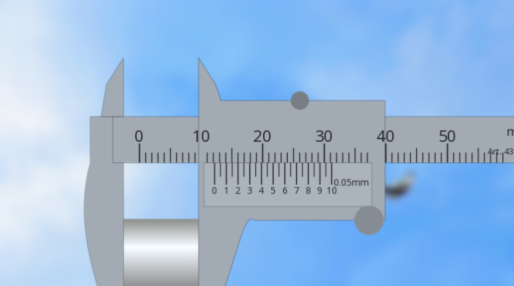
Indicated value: 12.2 mm
